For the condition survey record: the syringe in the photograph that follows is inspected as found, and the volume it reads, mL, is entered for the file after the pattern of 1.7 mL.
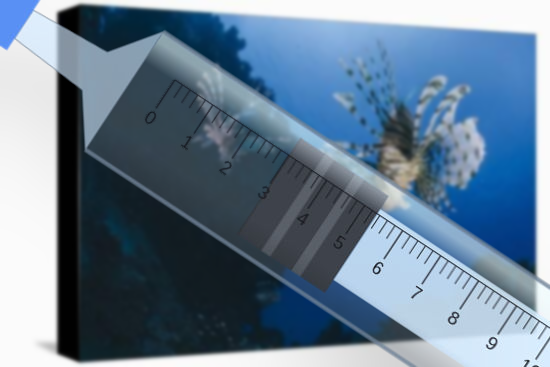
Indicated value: 3 mL
